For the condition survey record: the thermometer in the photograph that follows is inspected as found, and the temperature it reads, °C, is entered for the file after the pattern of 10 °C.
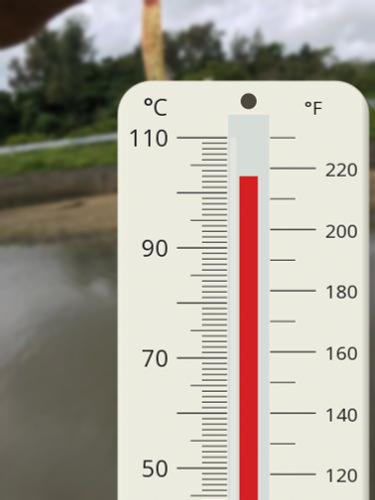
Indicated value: 103 °C
